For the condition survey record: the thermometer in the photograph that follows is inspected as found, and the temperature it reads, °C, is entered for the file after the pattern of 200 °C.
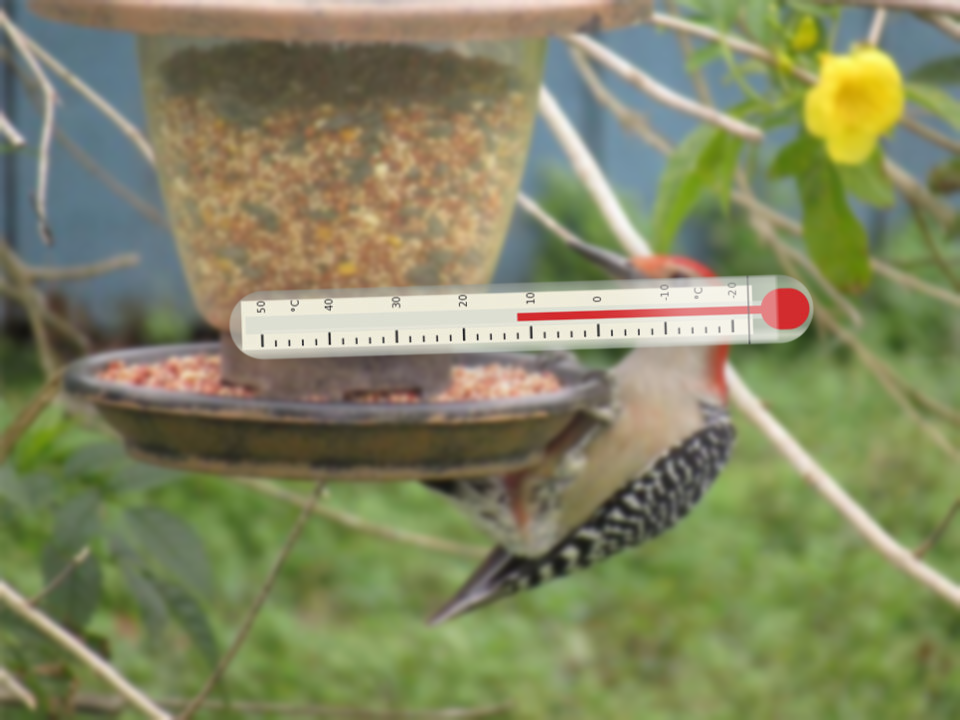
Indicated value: 12 °C
